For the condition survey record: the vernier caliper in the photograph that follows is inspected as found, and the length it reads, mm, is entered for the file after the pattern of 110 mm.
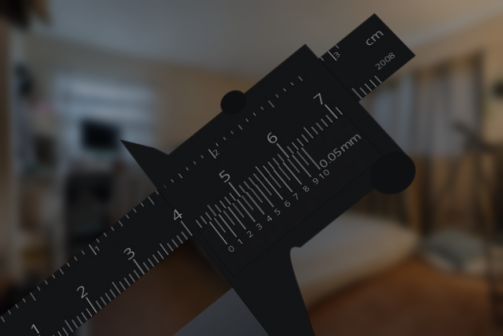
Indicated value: 43.6 mm
